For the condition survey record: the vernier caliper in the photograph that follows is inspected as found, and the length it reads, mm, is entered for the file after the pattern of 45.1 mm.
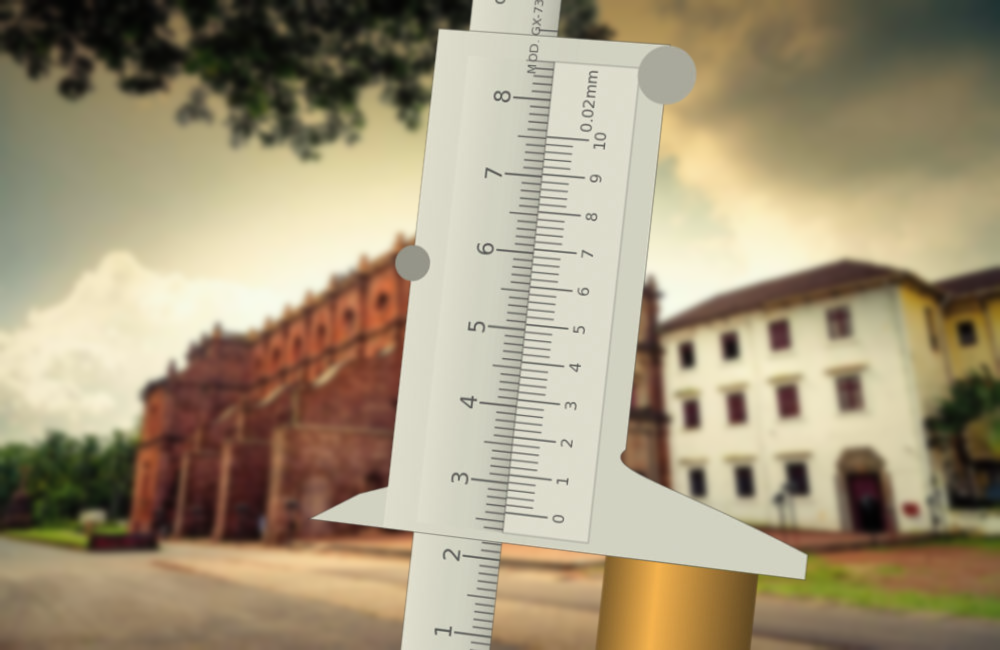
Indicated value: 26.2 mm
